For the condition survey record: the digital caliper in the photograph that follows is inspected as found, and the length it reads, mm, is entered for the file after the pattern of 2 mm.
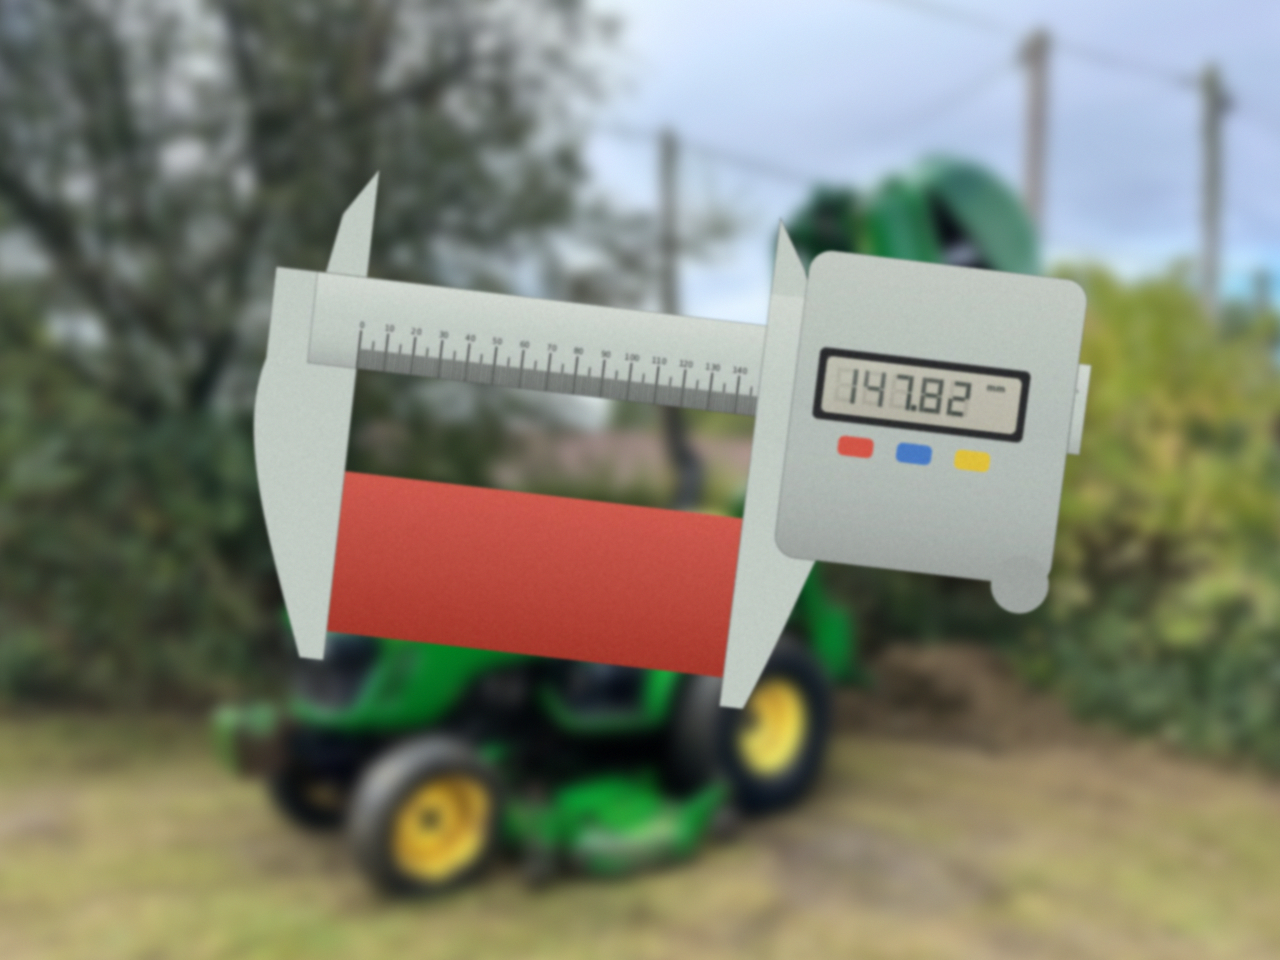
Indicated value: 147.82 mm
